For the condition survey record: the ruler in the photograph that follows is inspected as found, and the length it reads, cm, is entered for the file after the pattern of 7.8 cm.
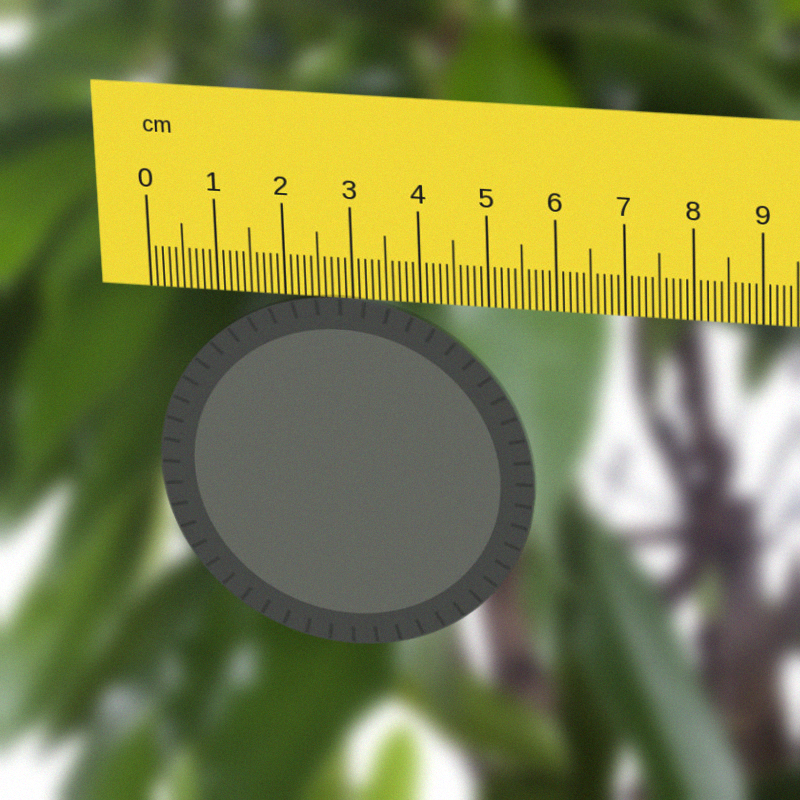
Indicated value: 5.6 cm
